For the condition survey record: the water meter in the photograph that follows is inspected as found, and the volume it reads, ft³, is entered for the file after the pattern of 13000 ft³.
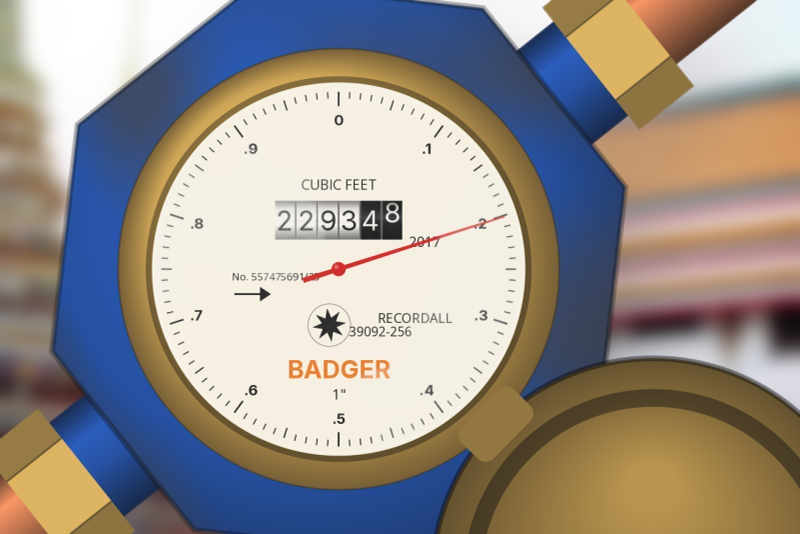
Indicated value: 229348.20 ft³
